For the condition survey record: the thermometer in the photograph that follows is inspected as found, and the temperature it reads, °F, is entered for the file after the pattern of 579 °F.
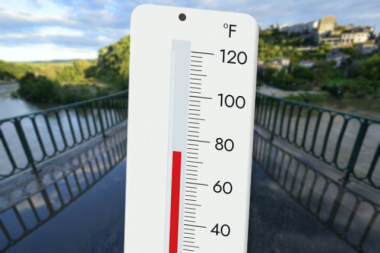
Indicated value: 74 °F
